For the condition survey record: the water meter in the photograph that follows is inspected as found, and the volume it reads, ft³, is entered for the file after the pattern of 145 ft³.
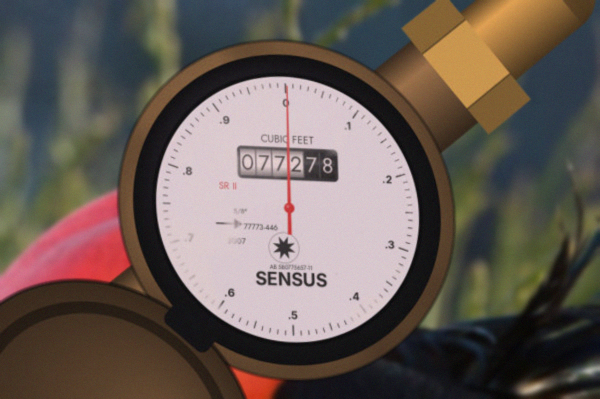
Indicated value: 77278.00 ft³
